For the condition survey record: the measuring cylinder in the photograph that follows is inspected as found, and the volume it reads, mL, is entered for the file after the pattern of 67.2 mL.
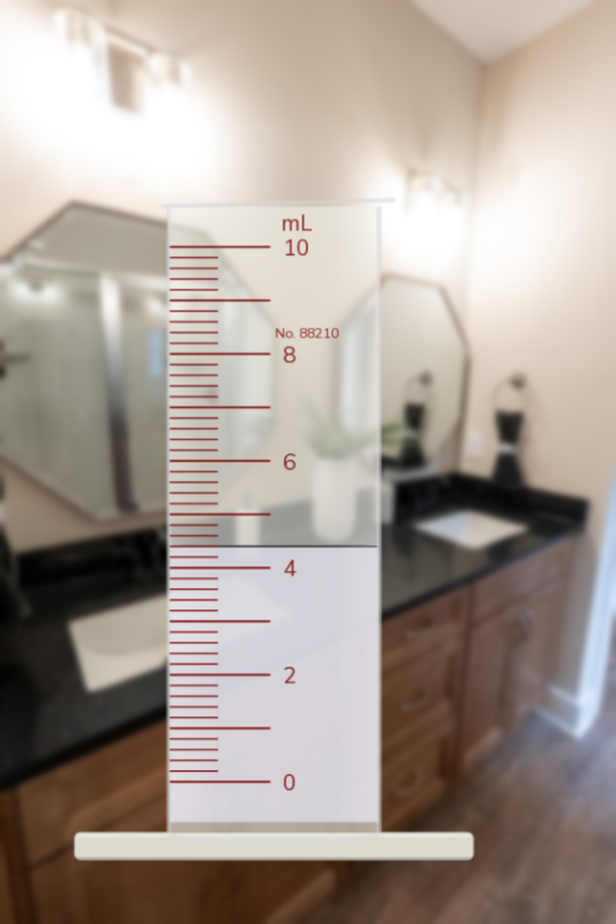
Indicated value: 4.4 mL
